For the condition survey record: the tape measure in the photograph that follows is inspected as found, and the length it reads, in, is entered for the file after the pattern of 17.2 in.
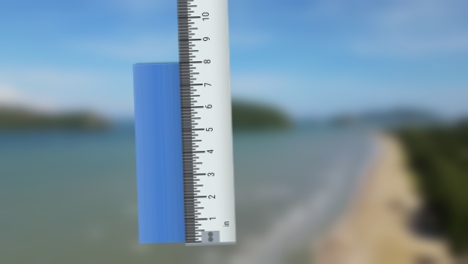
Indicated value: 8 in
